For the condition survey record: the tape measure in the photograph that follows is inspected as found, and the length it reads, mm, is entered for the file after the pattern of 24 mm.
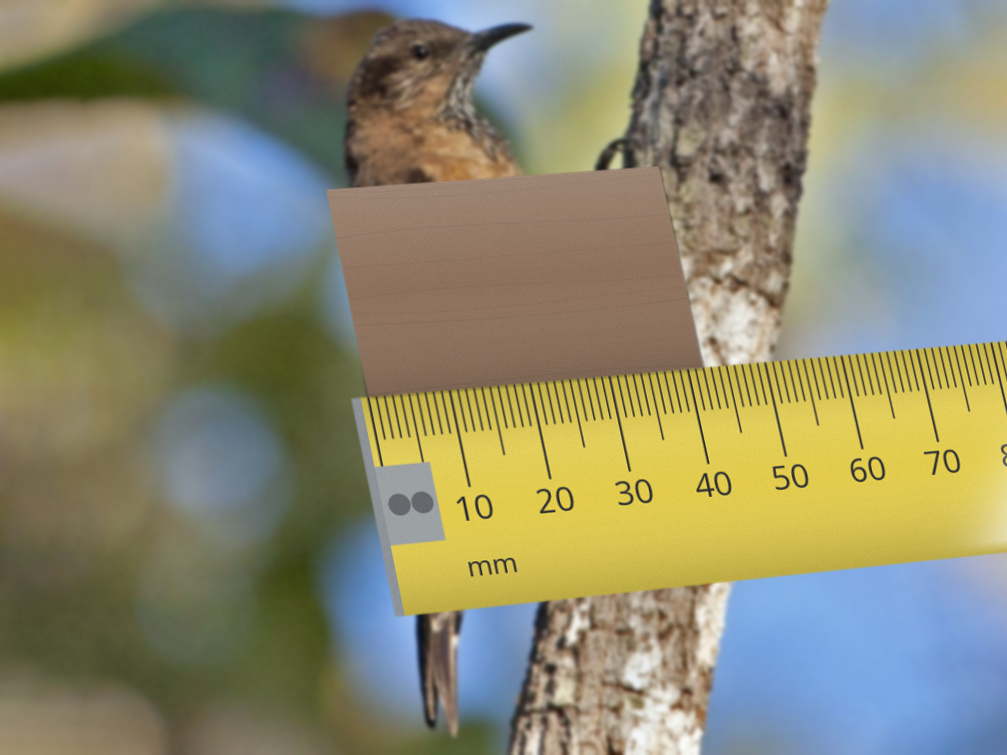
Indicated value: 42 mm
